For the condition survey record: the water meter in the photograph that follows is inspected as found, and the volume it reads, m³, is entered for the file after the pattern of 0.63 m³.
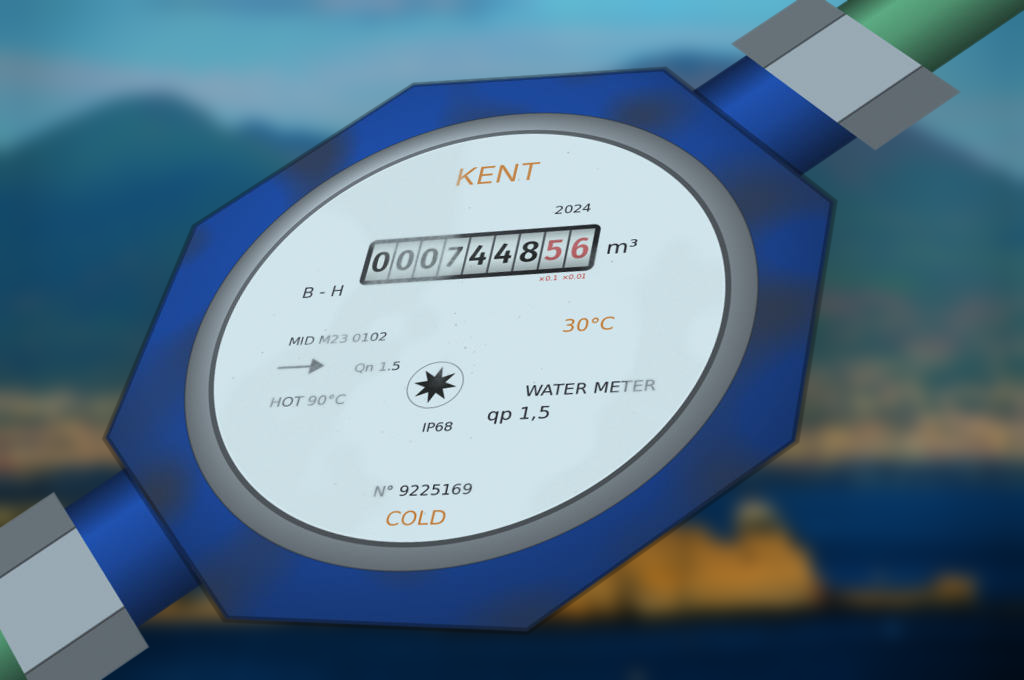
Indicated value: 7448.56 m³
